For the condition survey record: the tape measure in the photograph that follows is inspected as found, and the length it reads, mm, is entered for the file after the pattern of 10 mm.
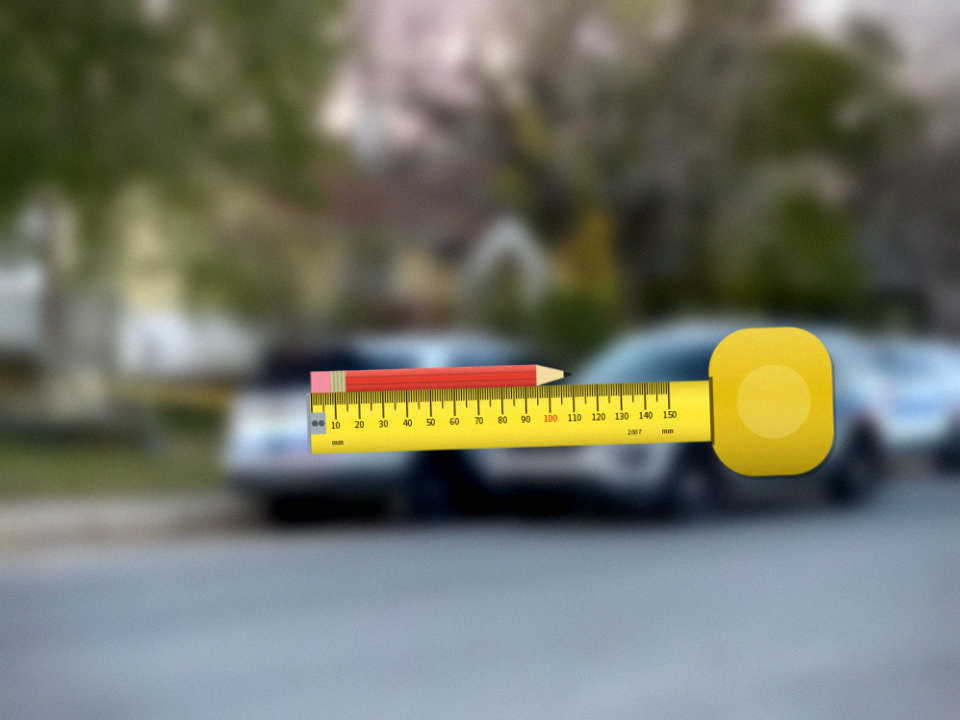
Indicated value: 110 mm
